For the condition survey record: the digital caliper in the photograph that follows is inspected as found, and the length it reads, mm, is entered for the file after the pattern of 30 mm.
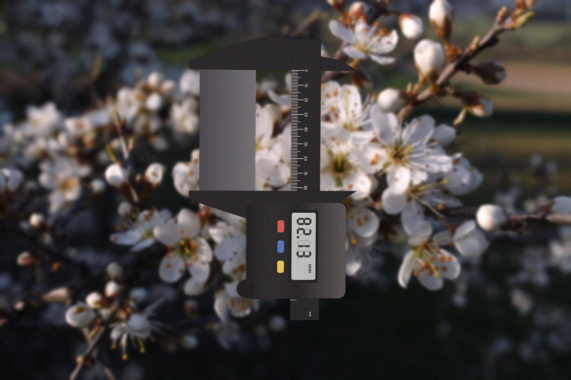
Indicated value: 82.13 mm
